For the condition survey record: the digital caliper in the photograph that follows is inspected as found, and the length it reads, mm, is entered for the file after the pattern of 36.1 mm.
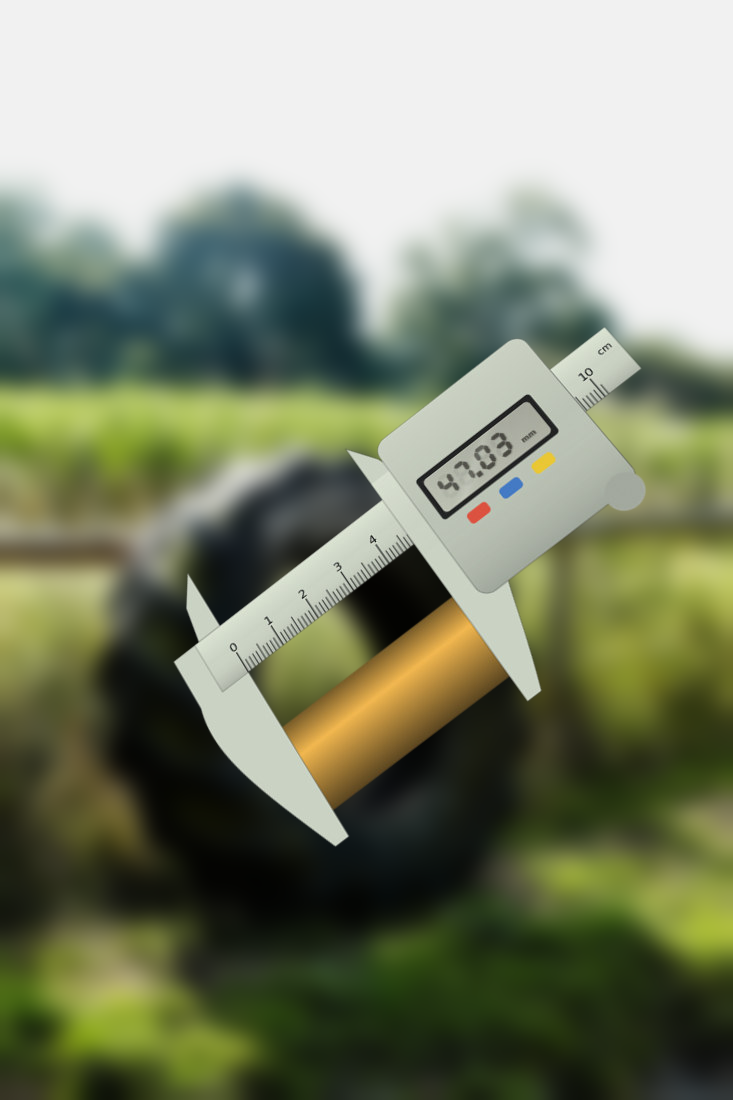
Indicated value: 47.03 mm
